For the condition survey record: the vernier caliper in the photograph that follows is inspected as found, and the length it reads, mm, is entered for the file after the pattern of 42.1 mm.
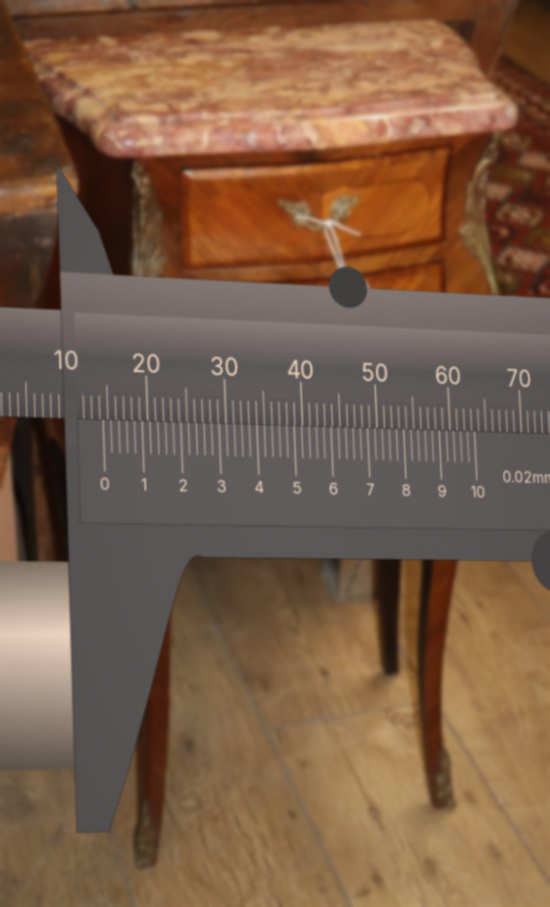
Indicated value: 14.4 mm
